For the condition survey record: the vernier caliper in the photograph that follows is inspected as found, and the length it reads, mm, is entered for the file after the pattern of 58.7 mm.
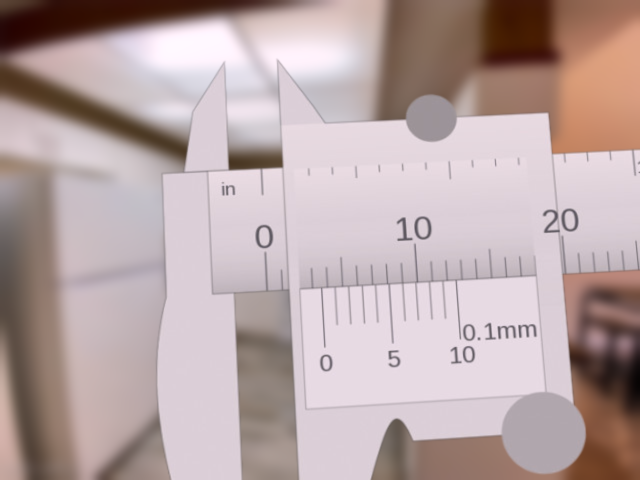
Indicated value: 3.6 mm
